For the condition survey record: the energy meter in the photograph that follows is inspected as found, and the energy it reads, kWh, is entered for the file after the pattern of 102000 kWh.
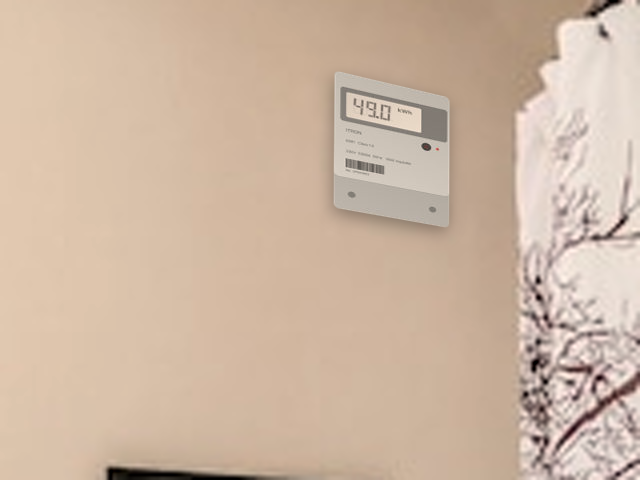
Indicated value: 49.0 kWh
